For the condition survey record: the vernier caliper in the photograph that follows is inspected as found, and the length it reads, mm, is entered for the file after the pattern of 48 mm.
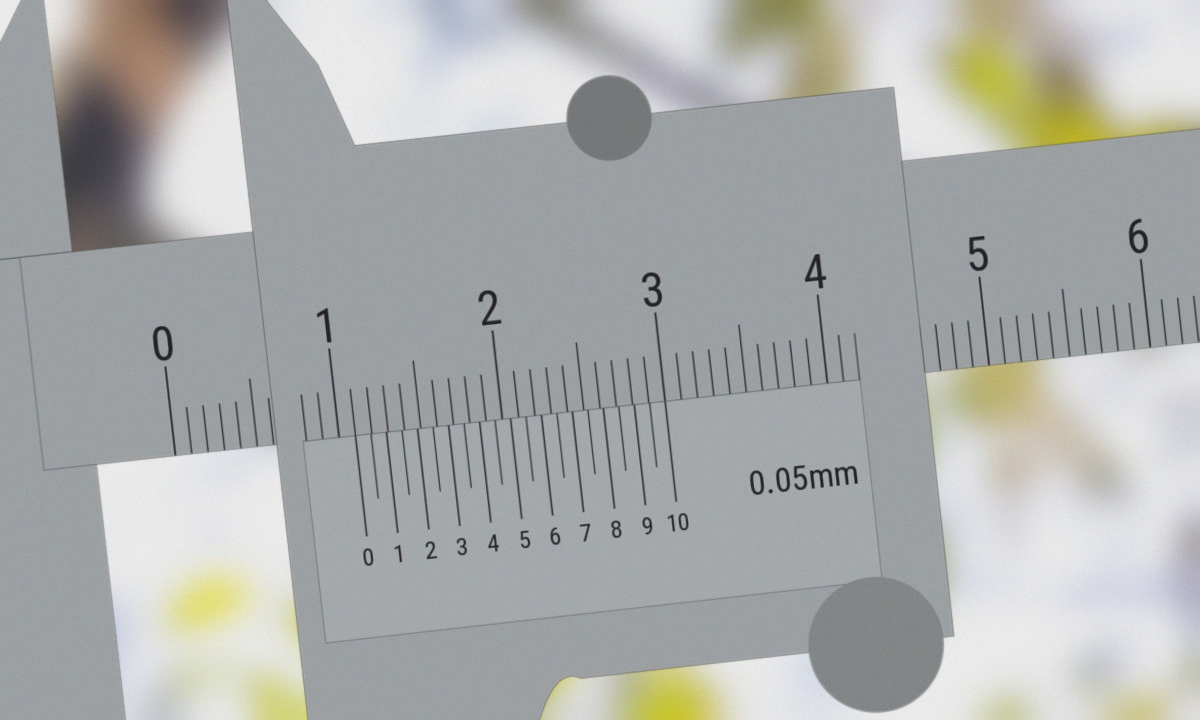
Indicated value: 11.0 mm
